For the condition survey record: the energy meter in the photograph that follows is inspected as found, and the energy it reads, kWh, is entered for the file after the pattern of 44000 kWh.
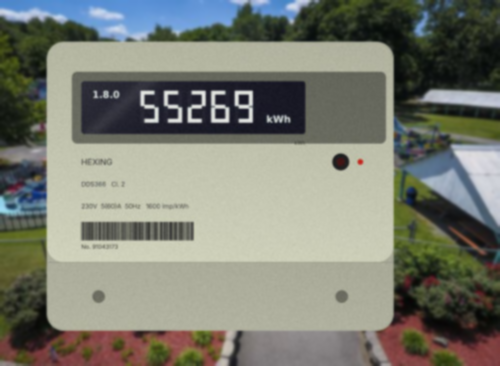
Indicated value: 55269 kWh
